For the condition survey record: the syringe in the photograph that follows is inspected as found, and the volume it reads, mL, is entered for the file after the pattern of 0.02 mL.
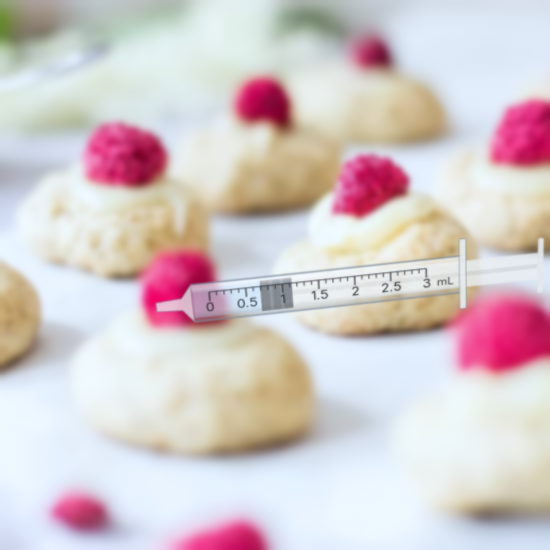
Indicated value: 0.7 mL
